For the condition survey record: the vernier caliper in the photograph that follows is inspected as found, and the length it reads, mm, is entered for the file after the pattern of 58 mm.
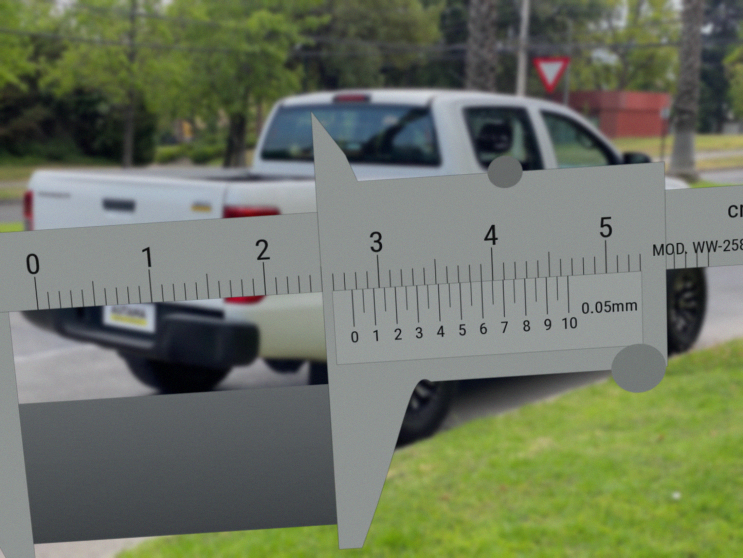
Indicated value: 27.6 mm
